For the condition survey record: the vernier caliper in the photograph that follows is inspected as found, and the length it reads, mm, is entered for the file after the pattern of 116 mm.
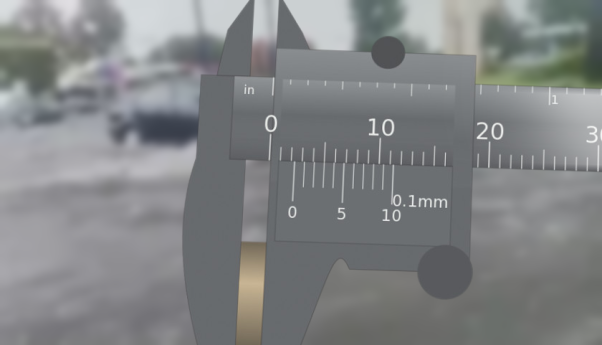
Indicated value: 2.3 mm
